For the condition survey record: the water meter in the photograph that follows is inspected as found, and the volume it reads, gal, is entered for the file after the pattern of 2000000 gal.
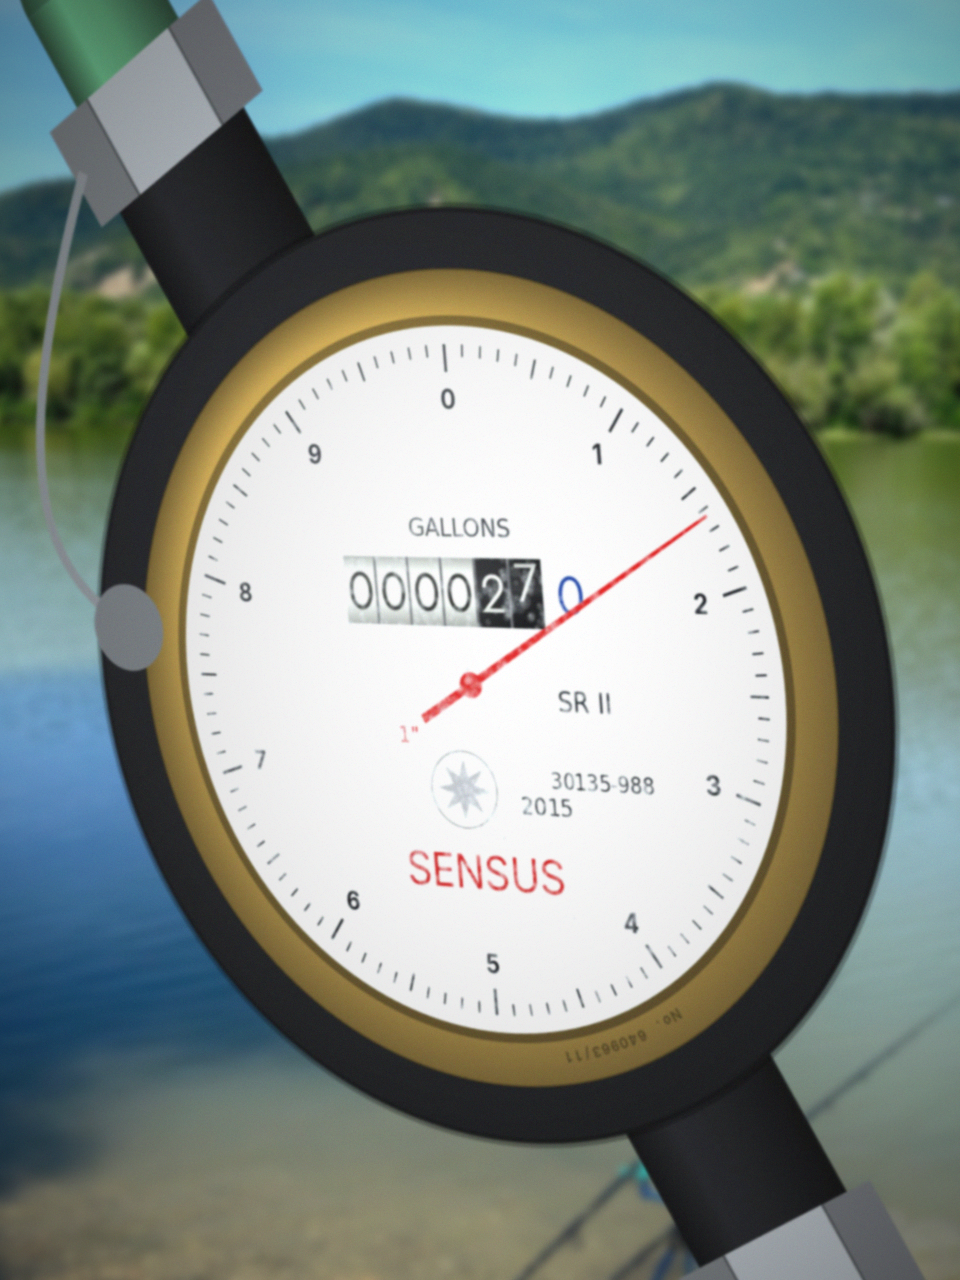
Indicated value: 271.6 gal
